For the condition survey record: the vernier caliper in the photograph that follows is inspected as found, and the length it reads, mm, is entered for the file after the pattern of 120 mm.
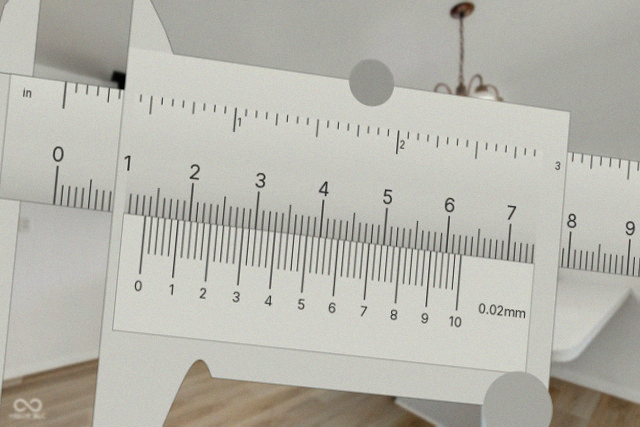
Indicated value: 13.4 mm
